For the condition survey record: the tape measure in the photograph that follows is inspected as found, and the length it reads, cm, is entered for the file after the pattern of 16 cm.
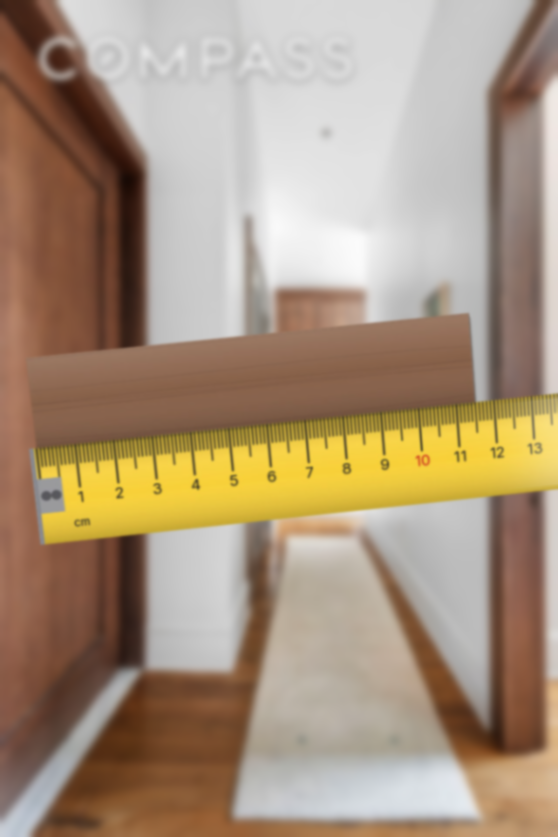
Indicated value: 11.5 cm
